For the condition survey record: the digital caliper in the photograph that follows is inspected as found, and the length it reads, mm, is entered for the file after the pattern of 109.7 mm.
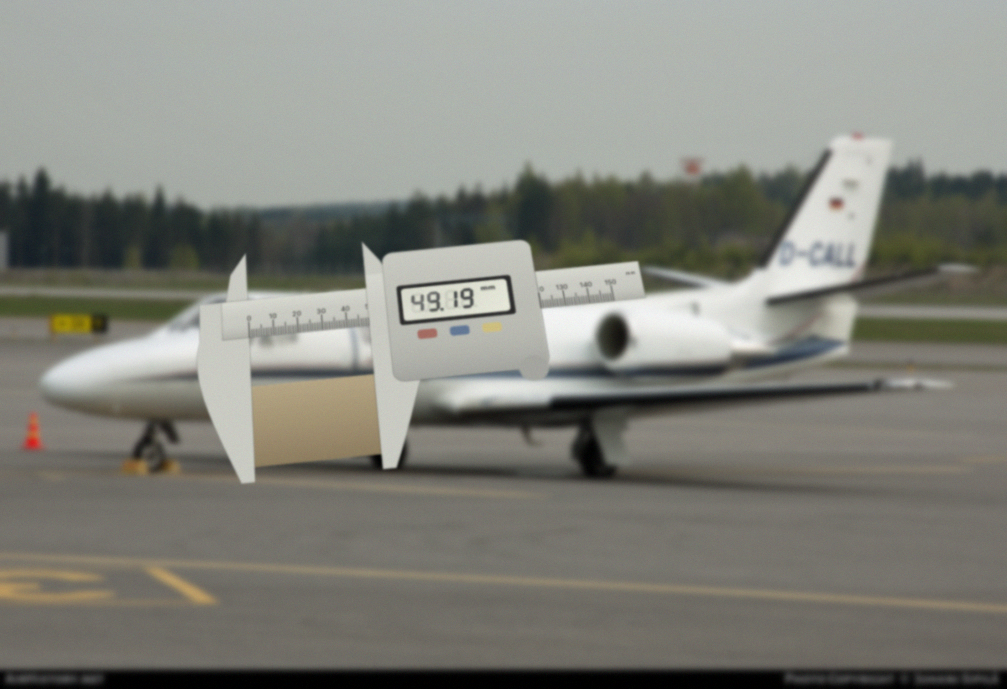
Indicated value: 49.19 mm
